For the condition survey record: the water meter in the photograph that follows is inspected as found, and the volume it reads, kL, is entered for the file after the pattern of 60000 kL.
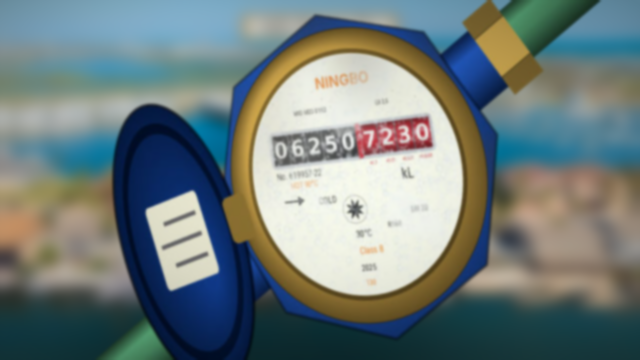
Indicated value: 6250.7230 kL
